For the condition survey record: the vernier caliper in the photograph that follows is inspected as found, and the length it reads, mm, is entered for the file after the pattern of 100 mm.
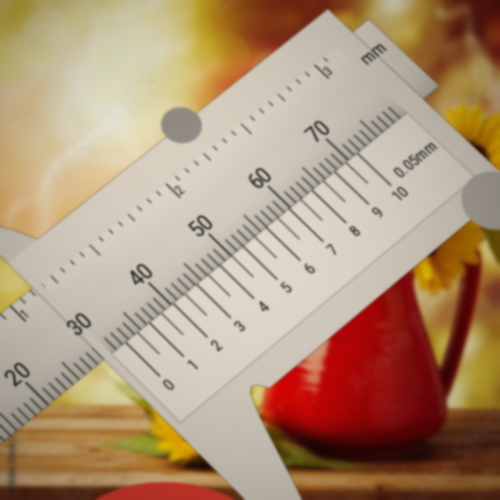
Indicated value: 32.5 mm
